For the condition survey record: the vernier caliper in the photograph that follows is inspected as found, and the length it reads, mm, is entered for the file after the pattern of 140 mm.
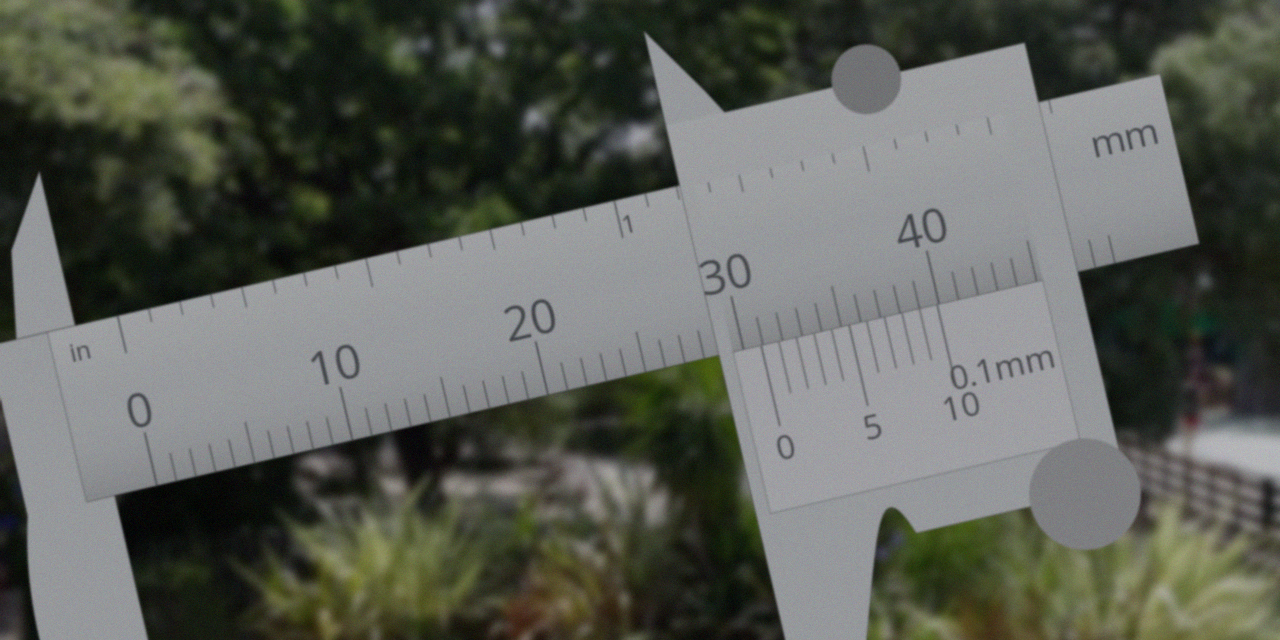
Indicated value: 30.9 mm
